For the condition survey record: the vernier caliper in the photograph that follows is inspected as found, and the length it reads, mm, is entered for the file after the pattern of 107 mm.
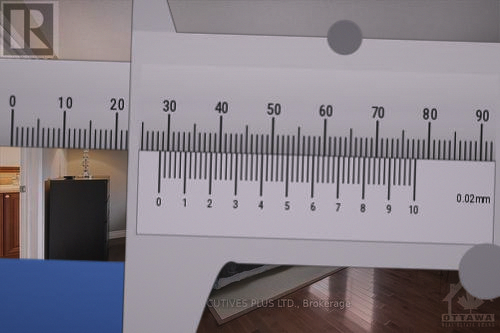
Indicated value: 28.5 mm
